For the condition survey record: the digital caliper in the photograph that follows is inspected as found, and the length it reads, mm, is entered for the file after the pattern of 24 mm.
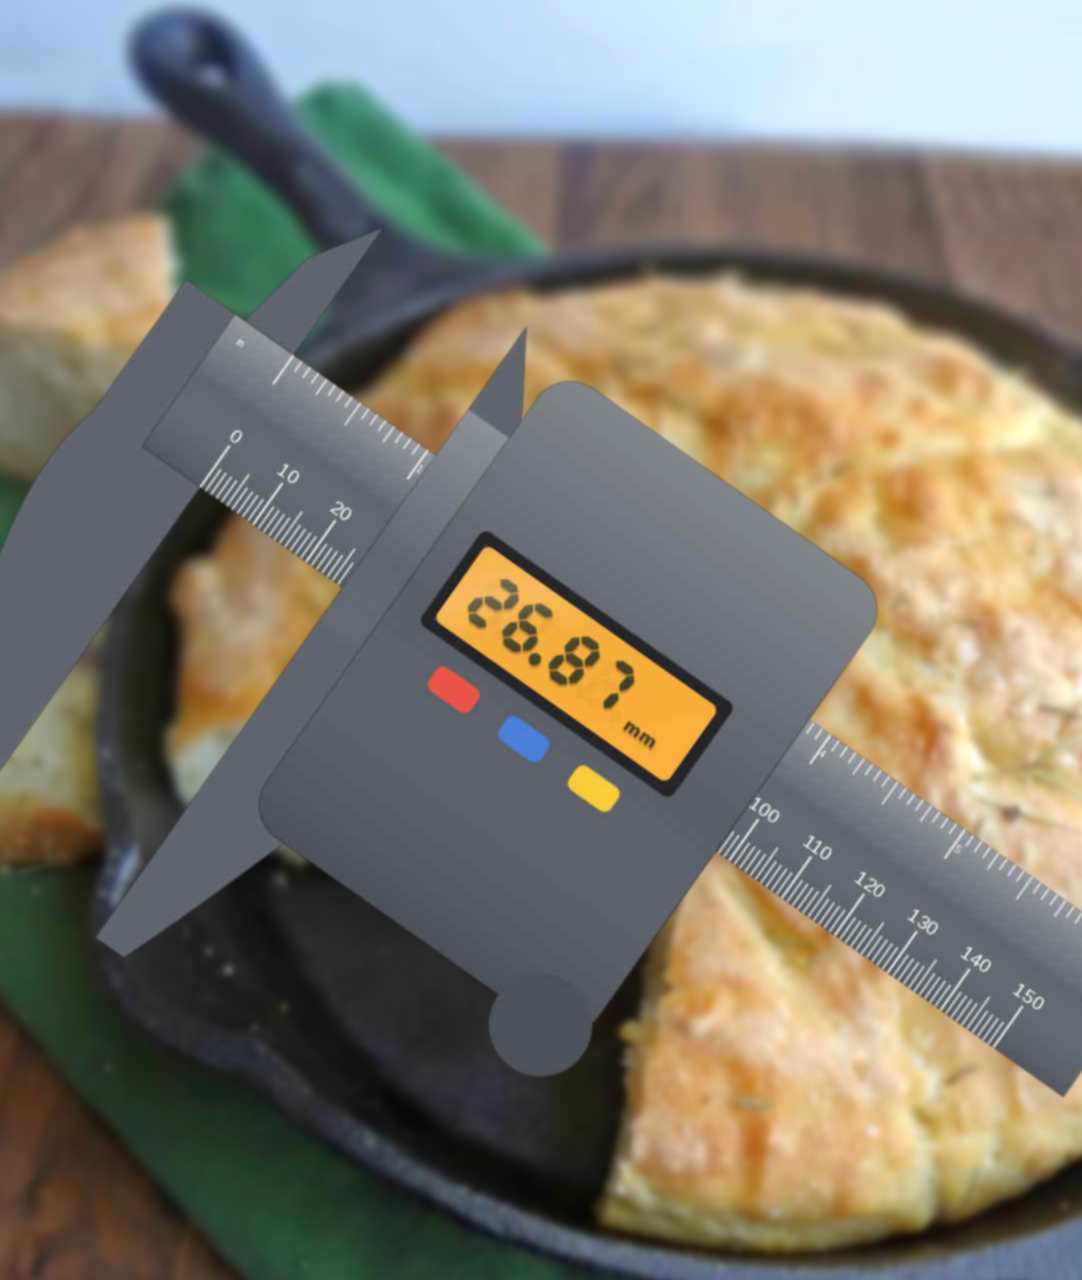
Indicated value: 26.87 mm
